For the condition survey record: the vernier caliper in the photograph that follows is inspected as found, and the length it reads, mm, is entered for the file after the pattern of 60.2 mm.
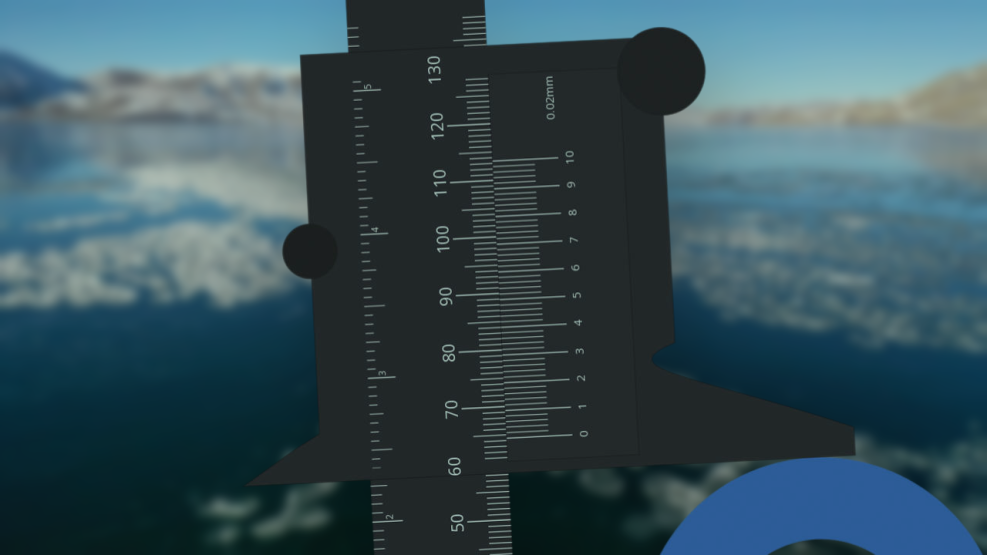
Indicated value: 64.4 mm
